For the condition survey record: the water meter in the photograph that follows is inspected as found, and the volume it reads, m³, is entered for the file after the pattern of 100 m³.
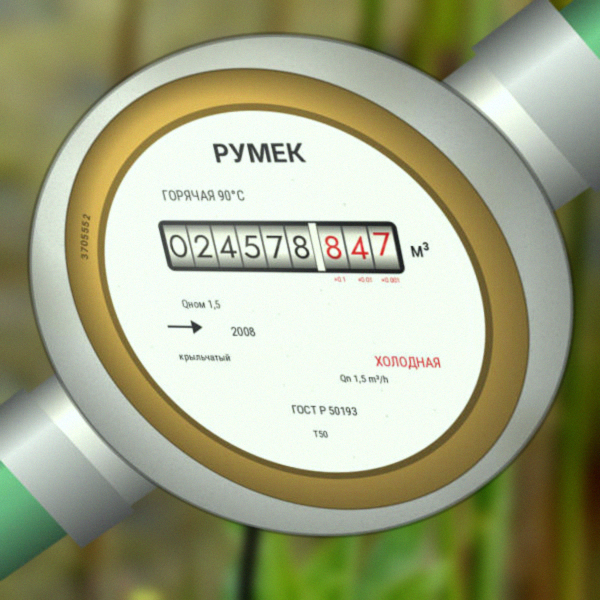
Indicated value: 24578.847 m³
